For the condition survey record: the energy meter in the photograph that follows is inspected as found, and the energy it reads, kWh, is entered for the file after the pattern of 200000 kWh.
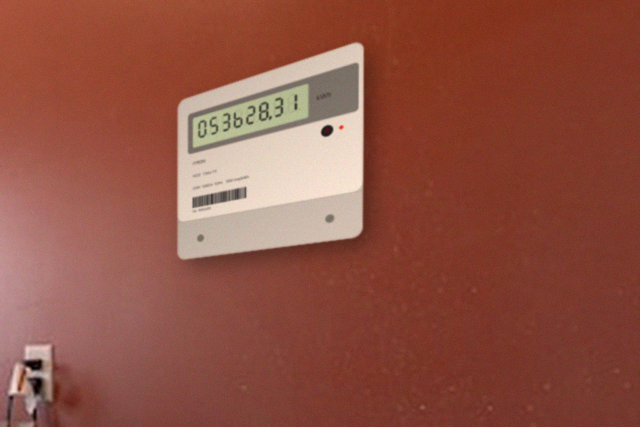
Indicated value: 53628.31 kWh
